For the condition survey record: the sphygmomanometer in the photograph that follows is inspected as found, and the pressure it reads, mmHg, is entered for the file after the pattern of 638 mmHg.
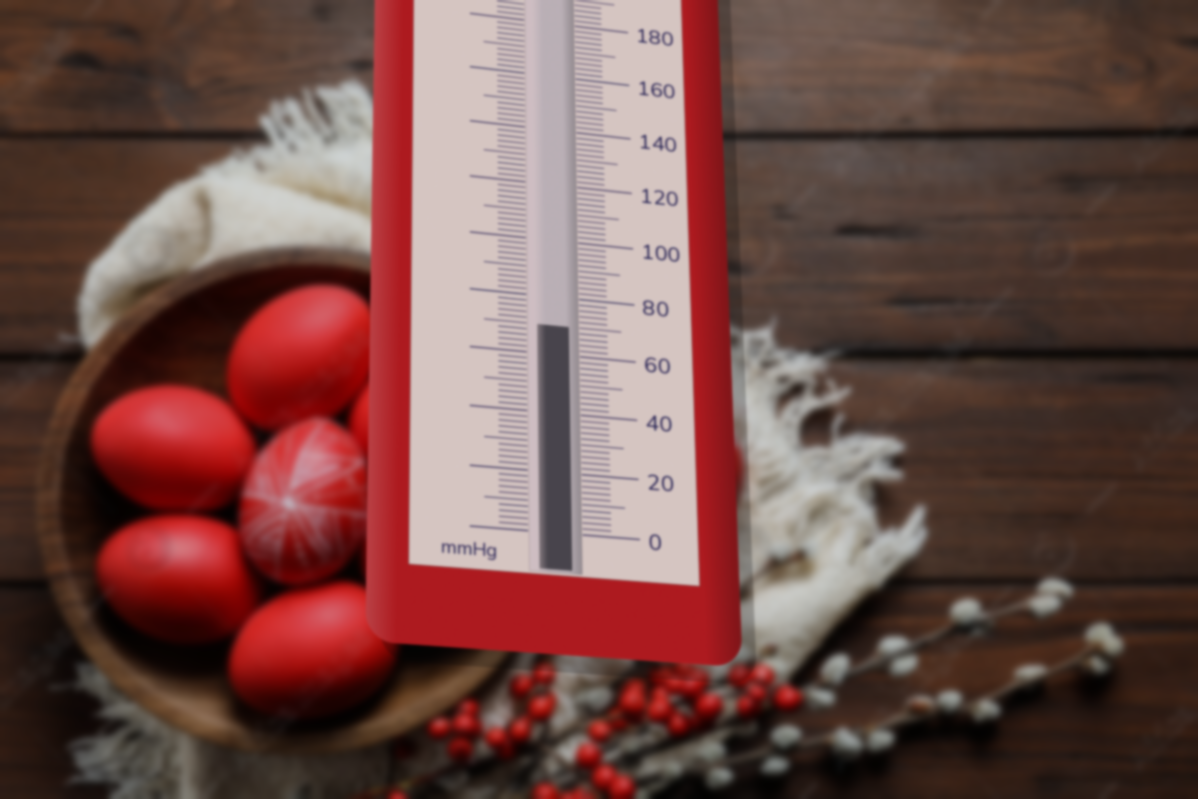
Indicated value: 70 mmHg
